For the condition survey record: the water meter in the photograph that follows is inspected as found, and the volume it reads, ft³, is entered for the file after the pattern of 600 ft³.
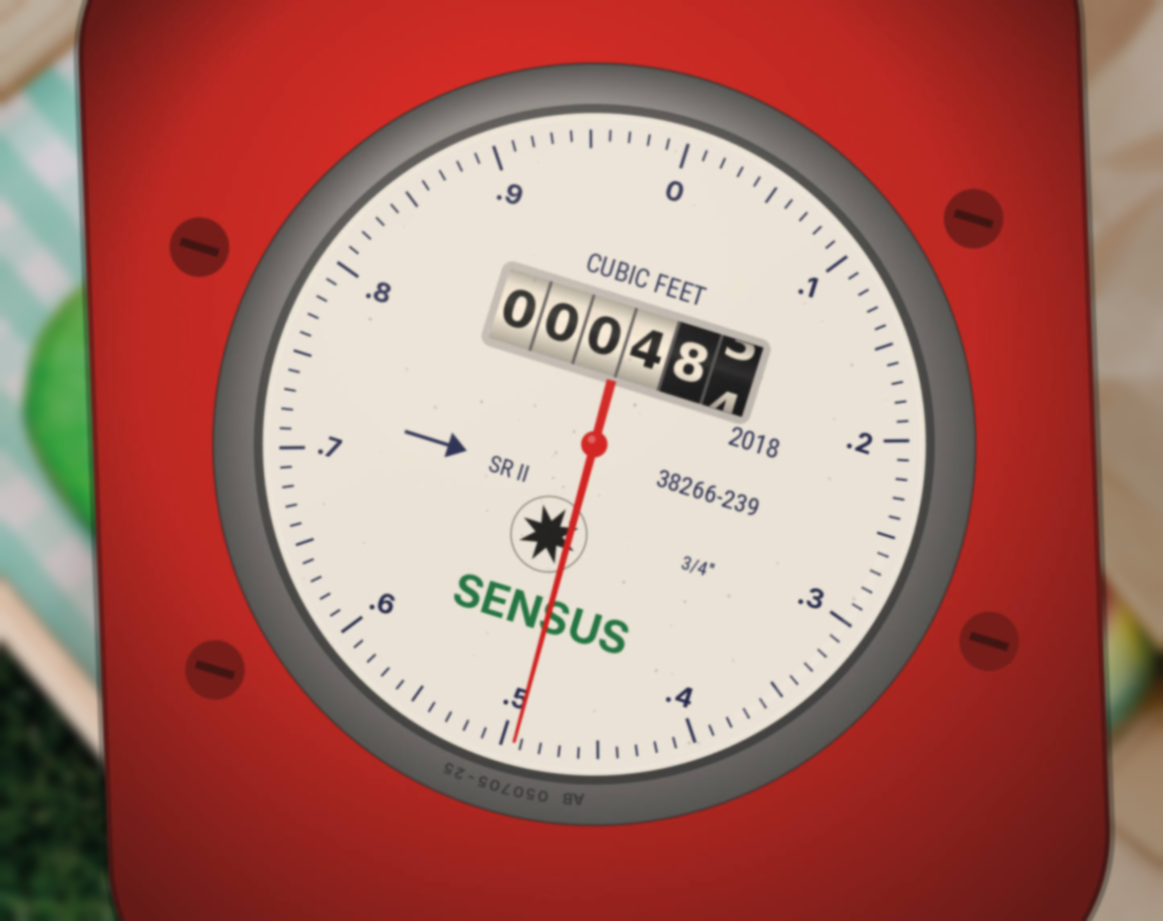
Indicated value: 483.49 ft³
